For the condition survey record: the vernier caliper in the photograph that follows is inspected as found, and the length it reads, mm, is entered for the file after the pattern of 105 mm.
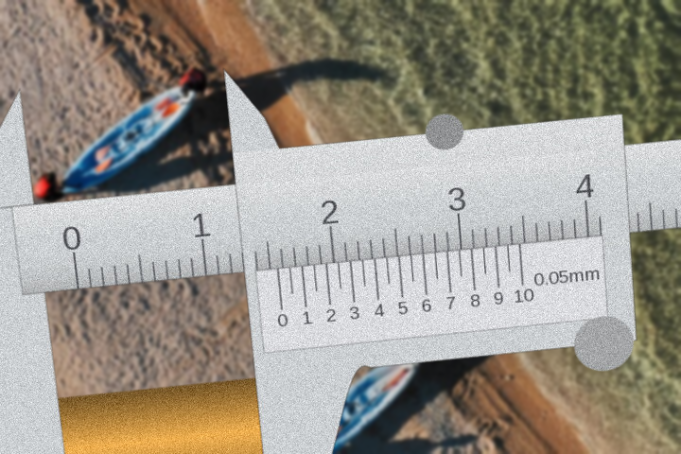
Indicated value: 15.6 mm
